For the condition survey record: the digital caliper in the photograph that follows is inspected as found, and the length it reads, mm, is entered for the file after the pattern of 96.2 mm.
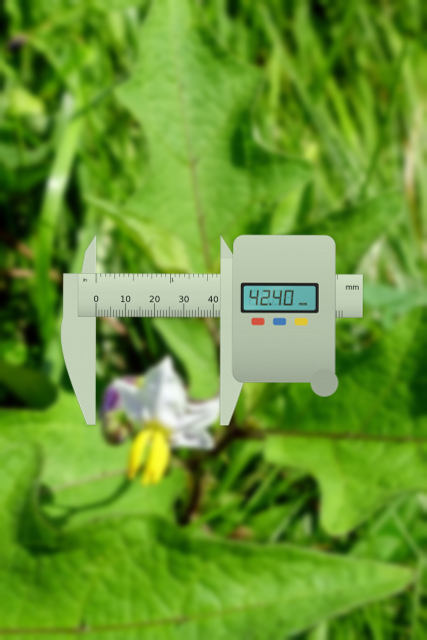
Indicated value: 42.40 mm
